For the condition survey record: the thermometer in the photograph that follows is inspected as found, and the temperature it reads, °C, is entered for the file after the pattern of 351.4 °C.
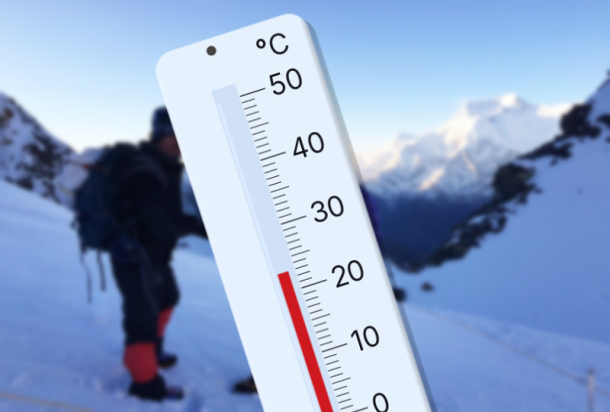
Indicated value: 23 °C
